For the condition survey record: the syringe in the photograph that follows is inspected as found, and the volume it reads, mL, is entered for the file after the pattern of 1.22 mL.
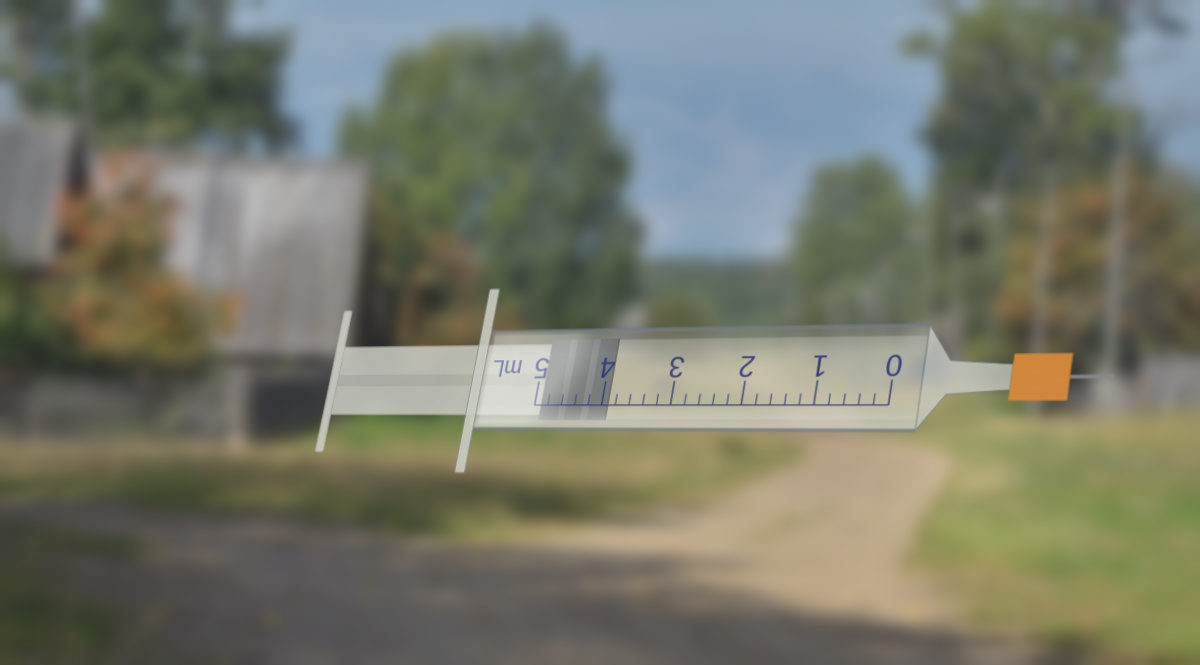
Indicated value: 3.9 mL
